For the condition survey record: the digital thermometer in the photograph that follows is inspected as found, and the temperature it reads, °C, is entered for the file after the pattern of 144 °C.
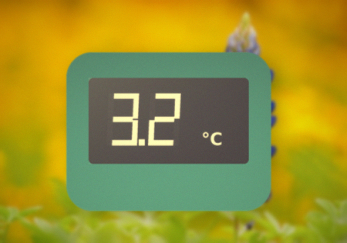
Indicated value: 3.2 °C
